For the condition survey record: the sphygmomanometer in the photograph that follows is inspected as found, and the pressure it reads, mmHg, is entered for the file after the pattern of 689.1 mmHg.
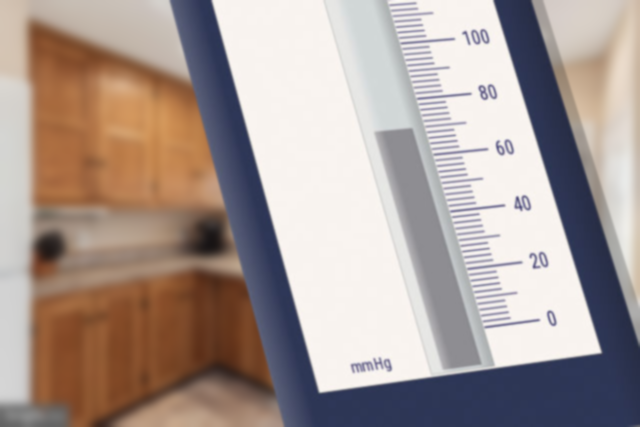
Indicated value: 70 mmHg
